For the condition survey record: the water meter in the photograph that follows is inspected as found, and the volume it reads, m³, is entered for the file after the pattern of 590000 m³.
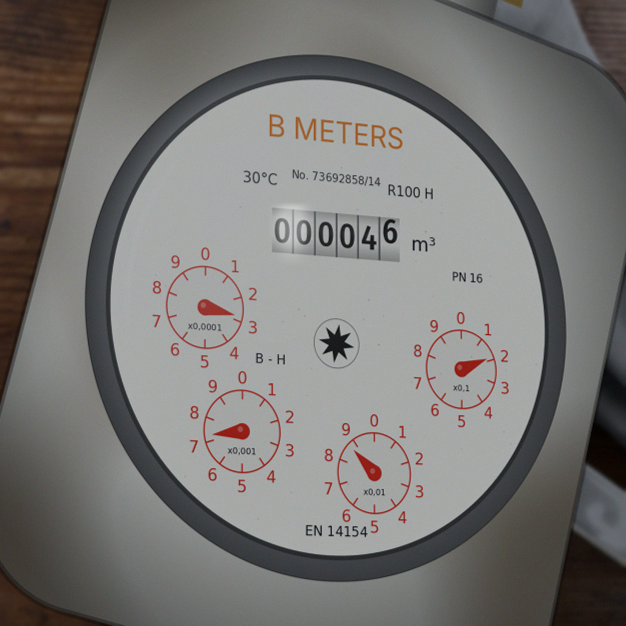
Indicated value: 46.1872 m³
